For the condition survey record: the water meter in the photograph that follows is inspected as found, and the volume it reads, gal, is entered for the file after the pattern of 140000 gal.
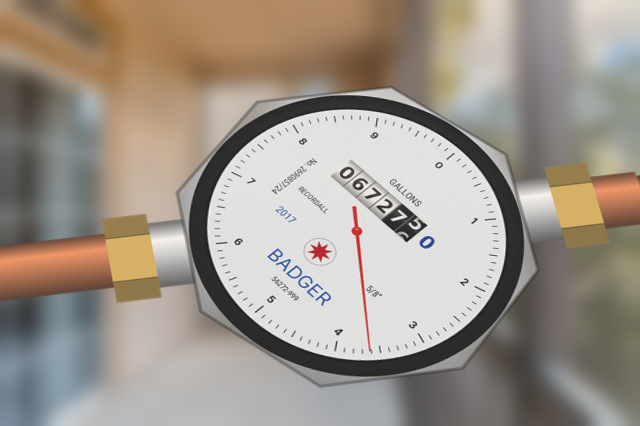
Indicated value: 672753.6 gal
